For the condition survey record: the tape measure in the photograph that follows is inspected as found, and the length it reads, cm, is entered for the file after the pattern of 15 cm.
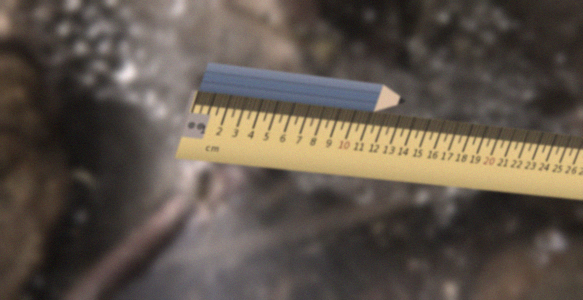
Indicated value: 13 cm
